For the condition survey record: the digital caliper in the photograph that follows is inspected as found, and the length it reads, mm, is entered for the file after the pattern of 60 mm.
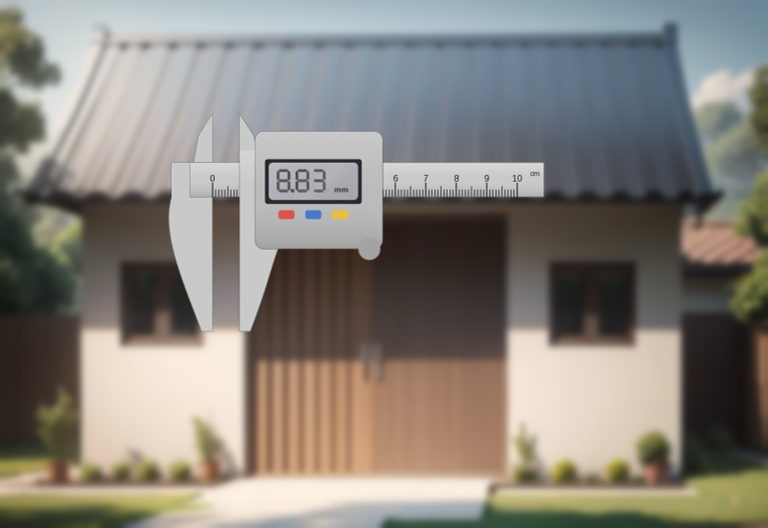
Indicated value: 8.83 mm
